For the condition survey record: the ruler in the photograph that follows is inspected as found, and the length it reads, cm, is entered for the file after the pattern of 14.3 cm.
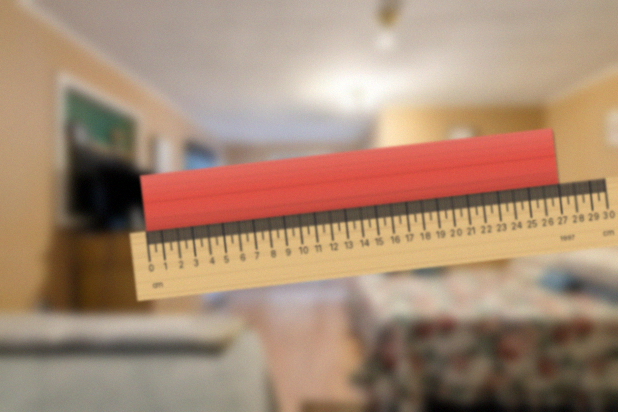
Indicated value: 27 cm
